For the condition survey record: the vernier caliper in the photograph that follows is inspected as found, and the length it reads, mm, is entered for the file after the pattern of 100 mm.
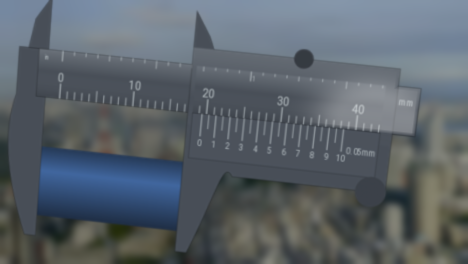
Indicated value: 19.4 mm
